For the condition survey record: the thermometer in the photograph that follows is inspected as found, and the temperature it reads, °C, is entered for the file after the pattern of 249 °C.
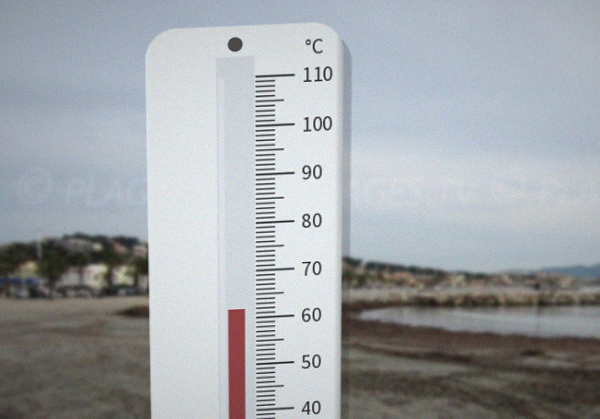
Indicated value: 62 °C
